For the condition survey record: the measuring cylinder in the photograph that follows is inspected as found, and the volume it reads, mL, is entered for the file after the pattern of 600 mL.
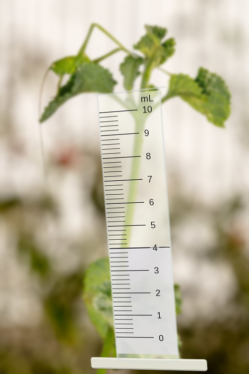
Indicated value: 4 mL
